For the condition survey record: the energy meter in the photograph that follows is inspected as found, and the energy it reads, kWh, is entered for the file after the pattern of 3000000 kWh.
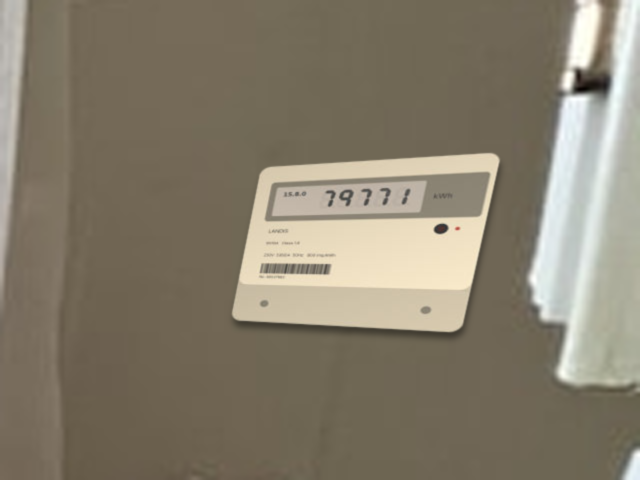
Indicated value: 79771 kWh
